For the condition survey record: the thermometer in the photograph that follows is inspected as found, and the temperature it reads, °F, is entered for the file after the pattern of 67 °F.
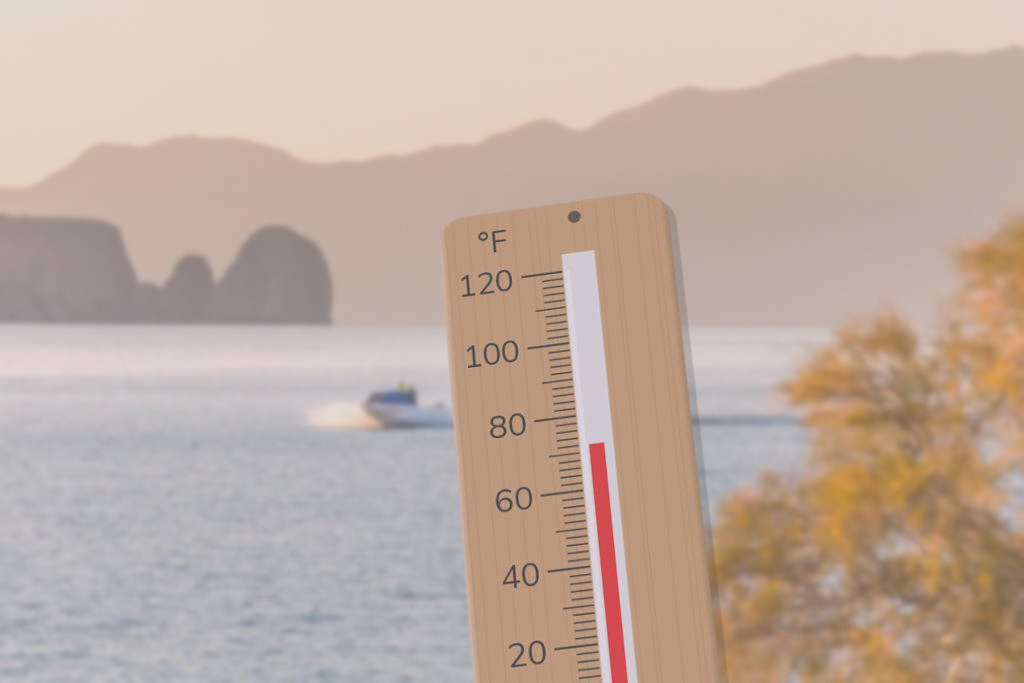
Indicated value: 72 °F
